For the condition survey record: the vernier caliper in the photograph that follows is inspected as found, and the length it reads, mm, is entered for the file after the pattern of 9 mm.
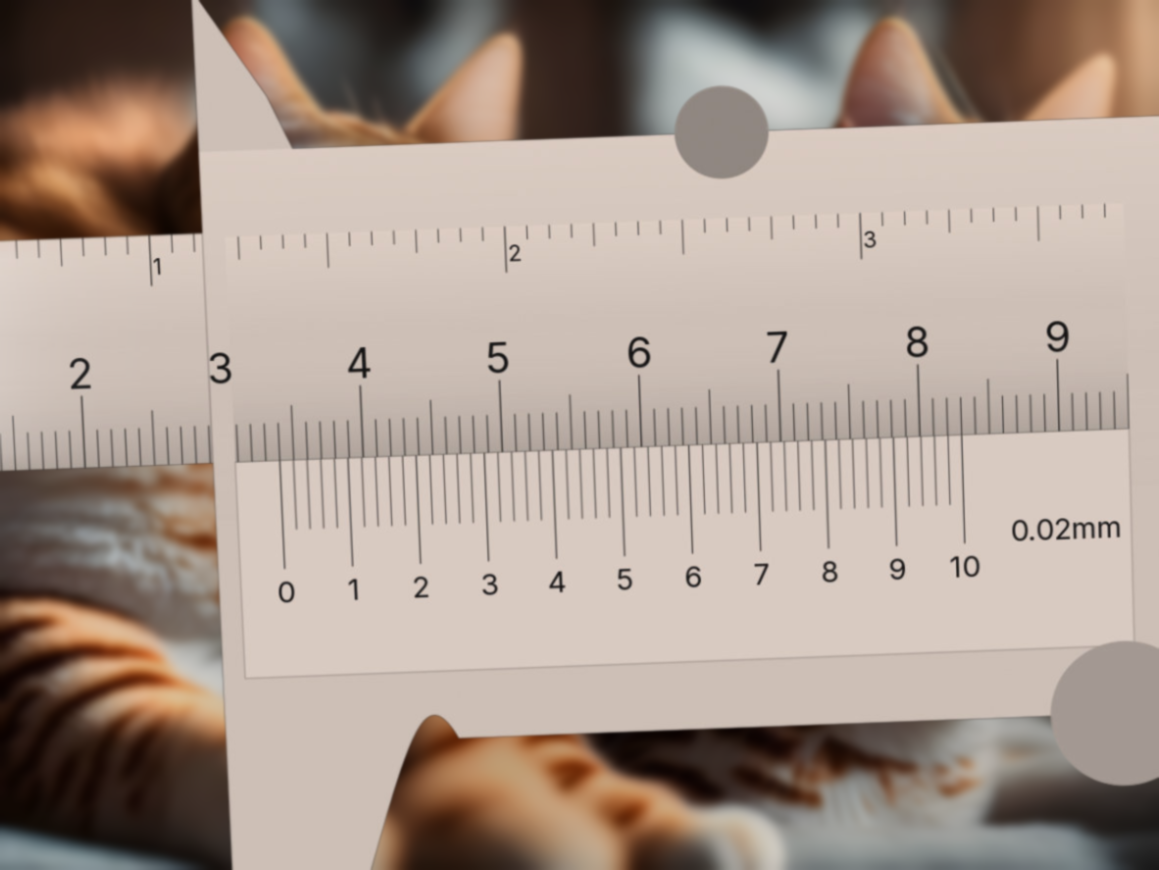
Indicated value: 34.0 mm
